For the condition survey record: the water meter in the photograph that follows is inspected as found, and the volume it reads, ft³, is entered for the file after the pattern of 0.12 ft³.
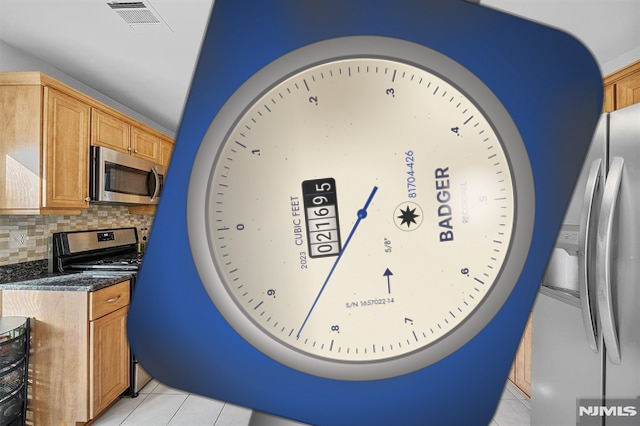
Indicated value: 21694.84 ft³
